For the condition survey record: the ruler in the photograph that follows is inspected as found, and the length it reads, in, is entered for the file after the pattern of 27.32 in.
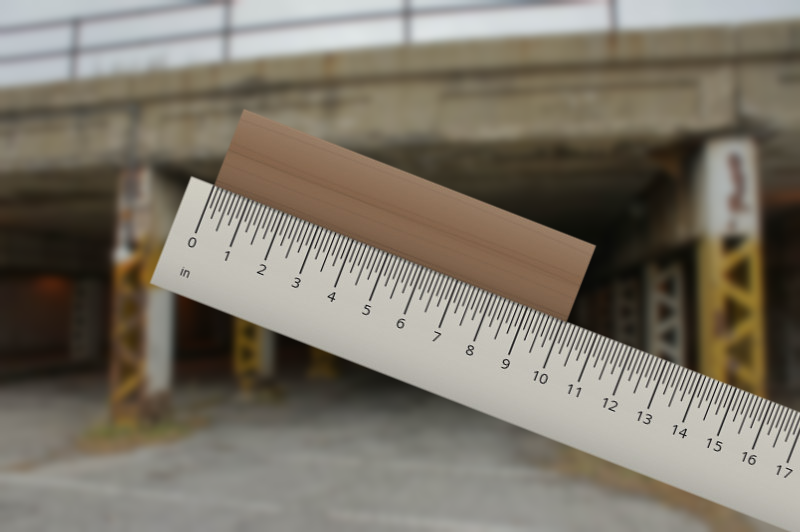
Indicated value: 10.125 in
